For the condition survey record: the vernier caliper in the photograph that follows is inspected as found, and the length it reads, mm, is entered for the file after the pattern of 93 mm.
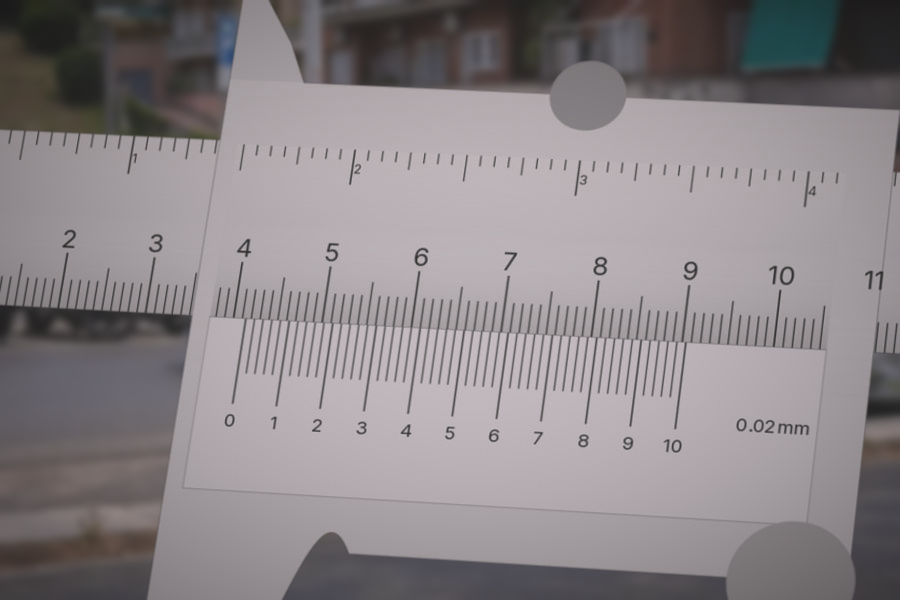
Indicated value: 41.4 mm
